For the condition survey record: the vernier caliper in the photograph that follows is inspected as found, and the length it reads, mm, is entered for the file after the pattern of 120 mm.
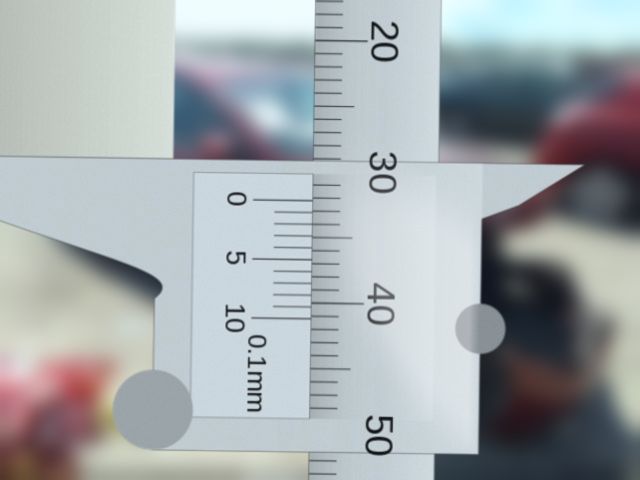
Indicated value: 32.2 mm
